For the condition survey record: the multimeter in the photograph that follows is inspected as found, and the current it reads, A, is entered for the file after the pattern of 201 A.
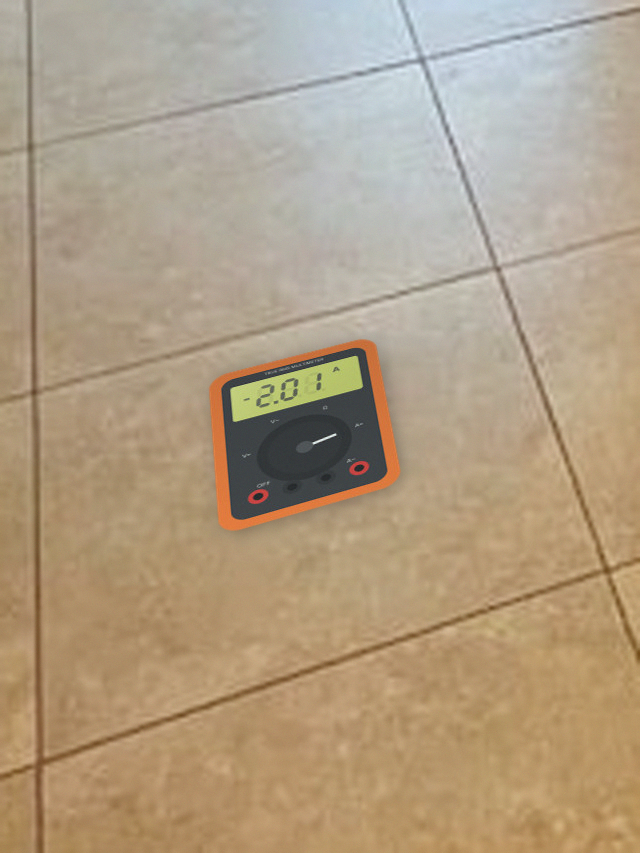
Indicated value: -2.01 A
